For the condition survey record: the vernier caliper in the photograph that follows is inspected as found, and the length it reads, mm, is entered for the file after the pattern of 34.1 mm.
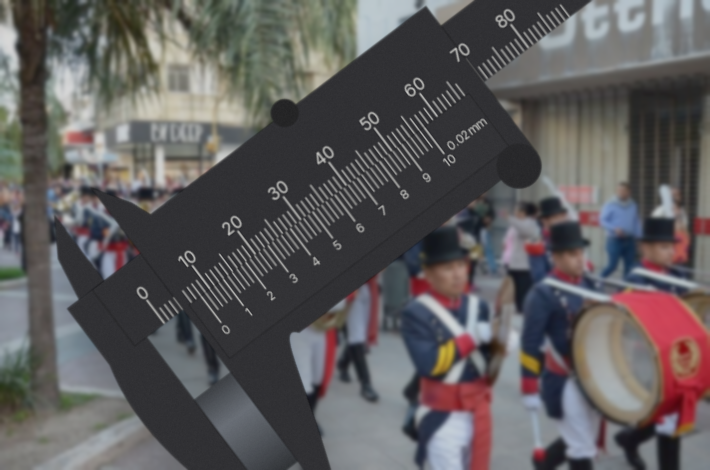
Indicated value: 8.0 mm
